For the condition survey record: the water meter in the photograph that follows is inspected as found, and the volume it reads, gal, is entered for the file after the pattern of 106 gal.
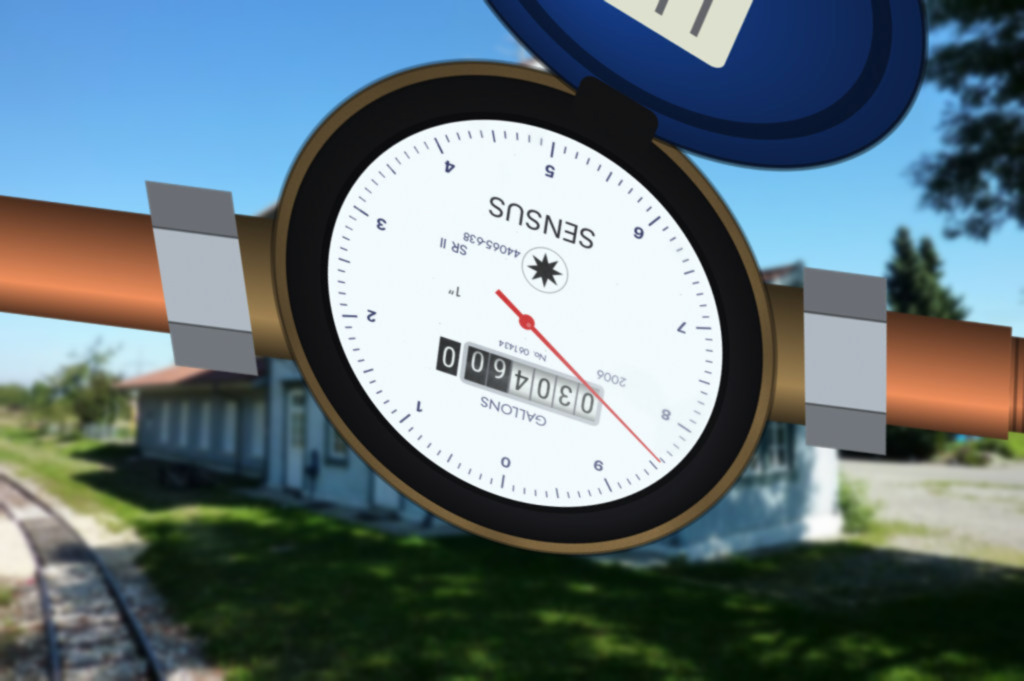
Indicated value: 304598.4 gal
